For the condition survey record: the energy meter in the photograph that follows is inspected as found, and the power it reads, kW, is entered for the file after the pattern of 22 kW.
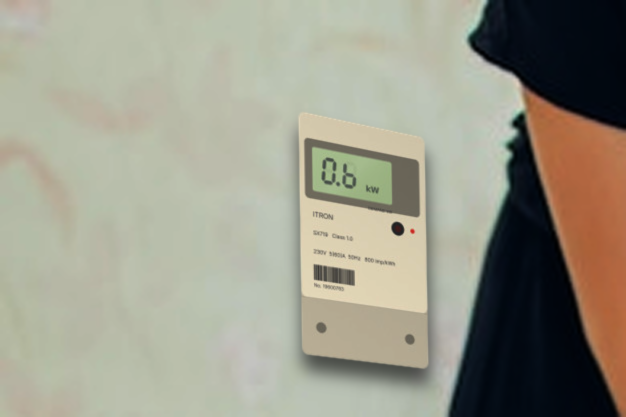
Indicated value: 0.6 kW
